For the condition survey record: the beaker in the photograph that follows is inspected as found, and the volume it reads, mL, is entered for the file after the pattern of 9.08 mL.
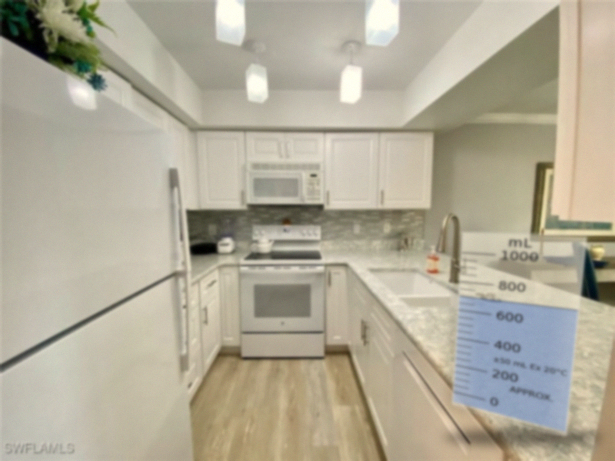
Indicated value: 700 mL
